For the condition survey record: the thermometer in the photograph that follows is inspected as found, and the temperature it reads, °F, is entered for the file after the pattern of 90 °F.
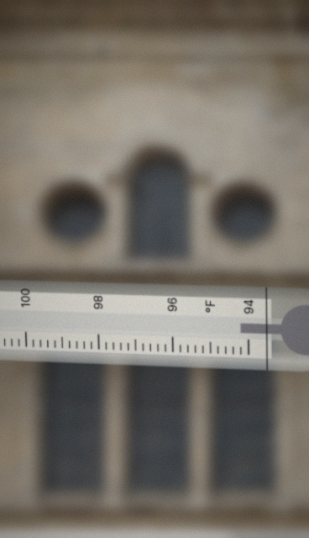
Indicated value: 94.2 °F
